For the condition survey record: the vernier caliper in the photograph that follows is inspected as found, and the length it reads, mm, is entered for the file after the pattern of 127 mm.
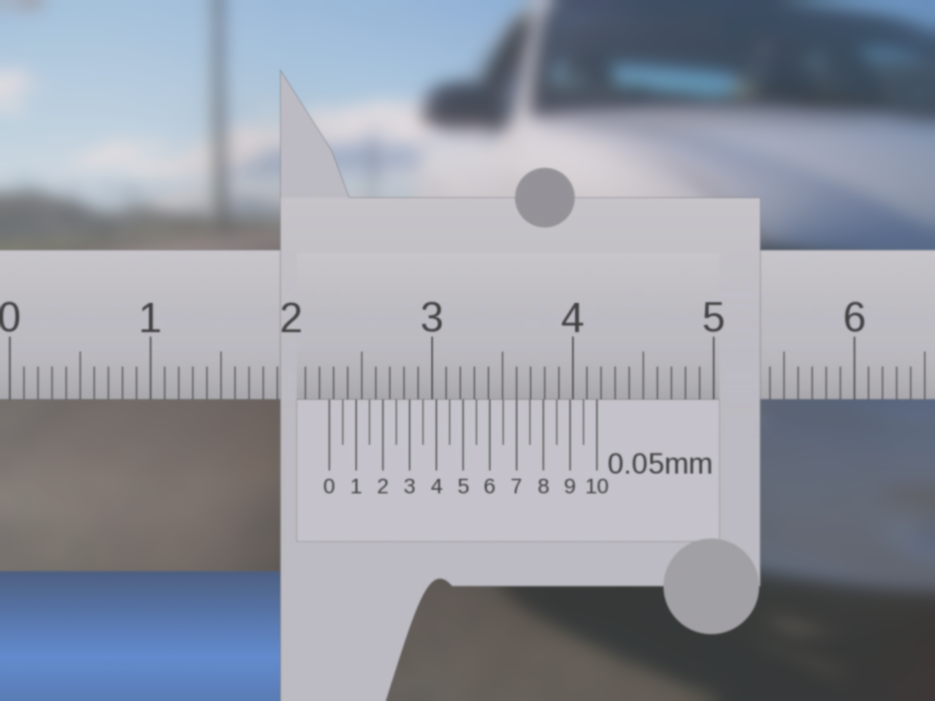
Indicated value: 22.7 mm
